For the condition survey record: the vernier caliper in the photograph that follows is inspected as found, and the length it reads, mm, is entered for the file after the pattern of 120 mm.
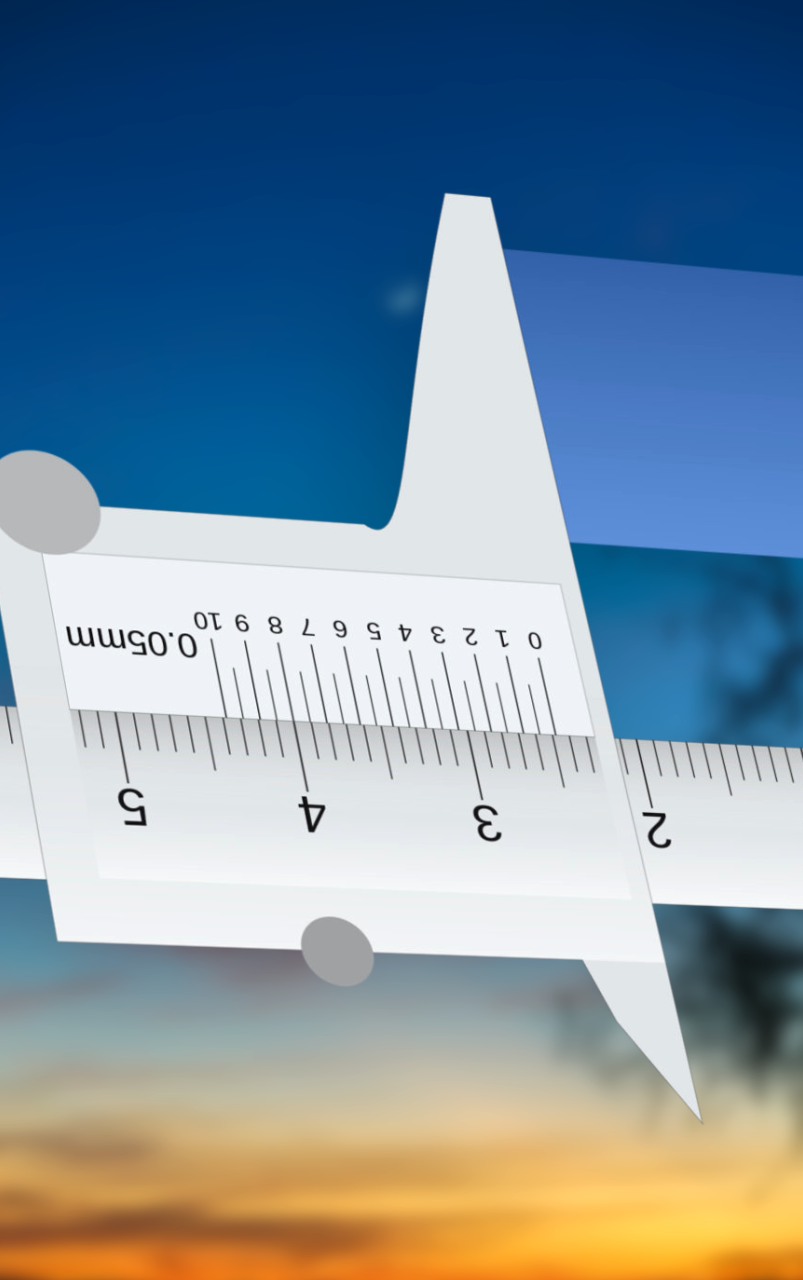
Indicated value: 24.8 mm
